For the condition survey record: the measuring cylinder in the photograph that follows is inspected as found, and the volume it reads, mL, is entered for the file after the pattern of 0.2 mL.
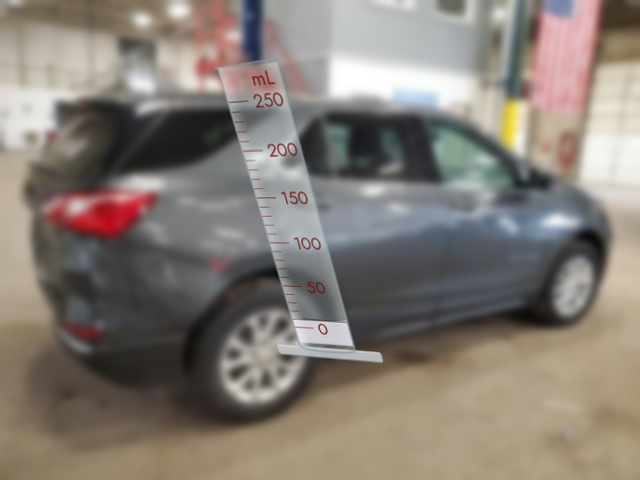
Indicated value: 10 mL
